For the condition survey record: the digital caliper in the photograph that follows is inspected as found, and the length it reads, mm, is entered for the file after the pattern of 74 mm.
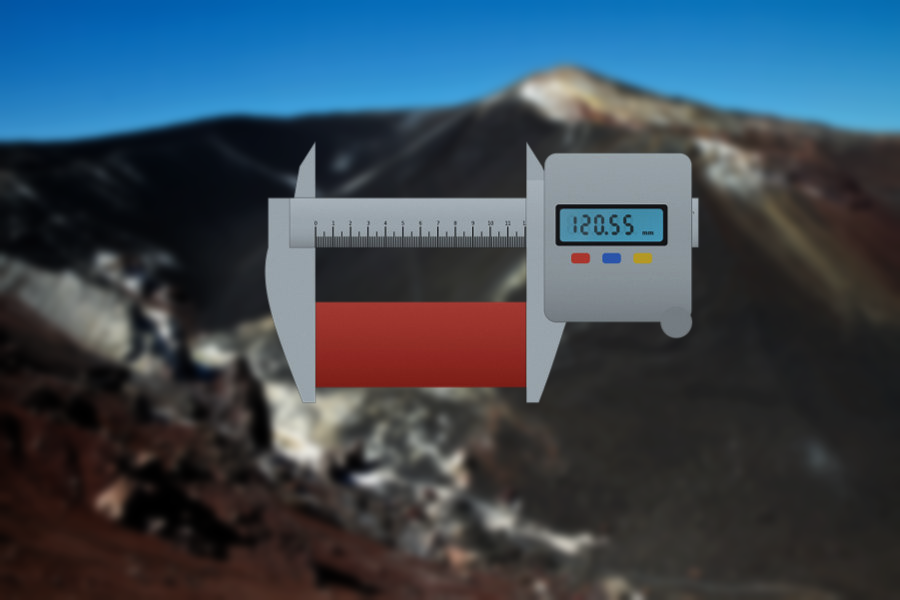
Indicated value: 120.55 mm
